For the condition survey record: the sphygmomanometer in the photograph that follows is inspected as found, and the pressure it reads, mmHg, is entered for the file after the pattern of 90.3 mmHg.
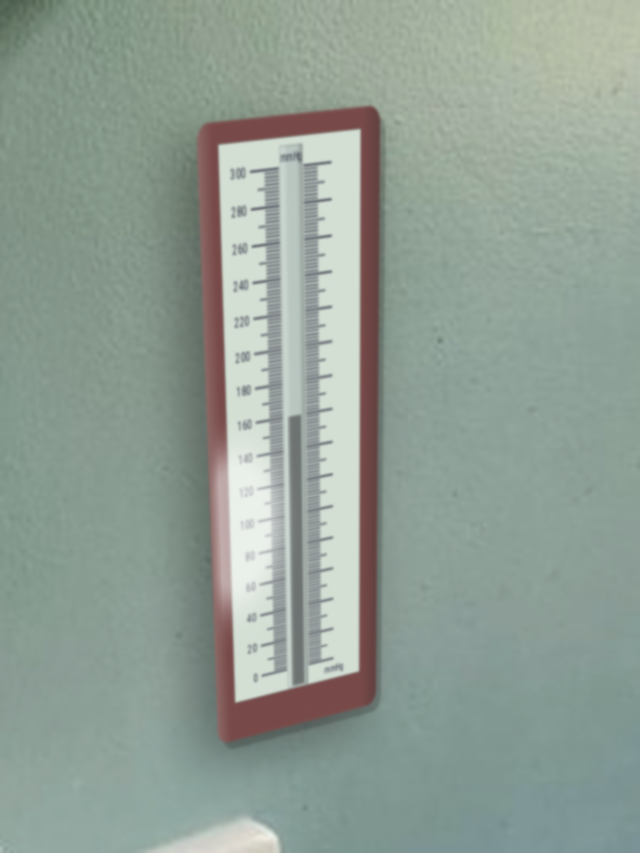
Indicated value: 160 mmHg
